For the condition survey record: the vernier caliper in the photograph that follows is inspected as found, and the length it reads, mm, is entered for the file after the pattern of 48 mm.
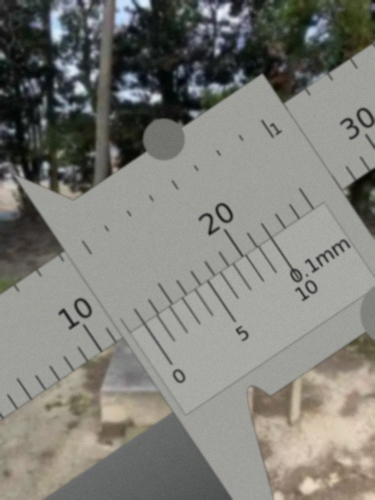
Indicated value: 13.0 mm
